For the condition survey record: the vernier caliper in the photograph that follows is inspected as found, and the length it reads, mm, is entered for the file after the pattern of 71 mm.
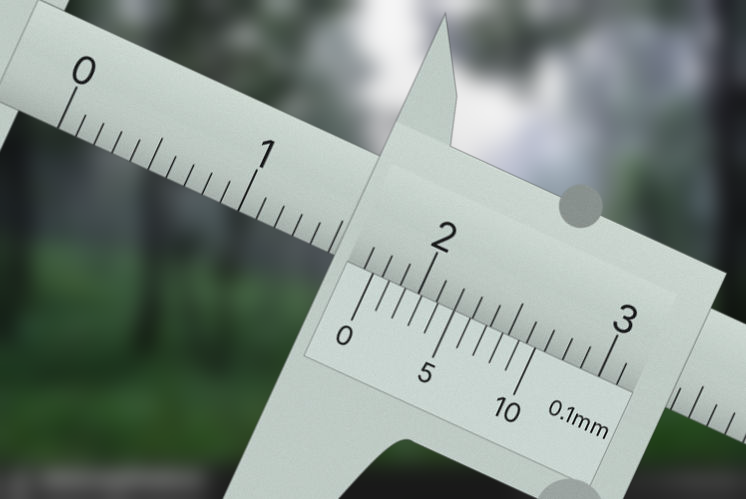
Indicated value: 17.5 mm
